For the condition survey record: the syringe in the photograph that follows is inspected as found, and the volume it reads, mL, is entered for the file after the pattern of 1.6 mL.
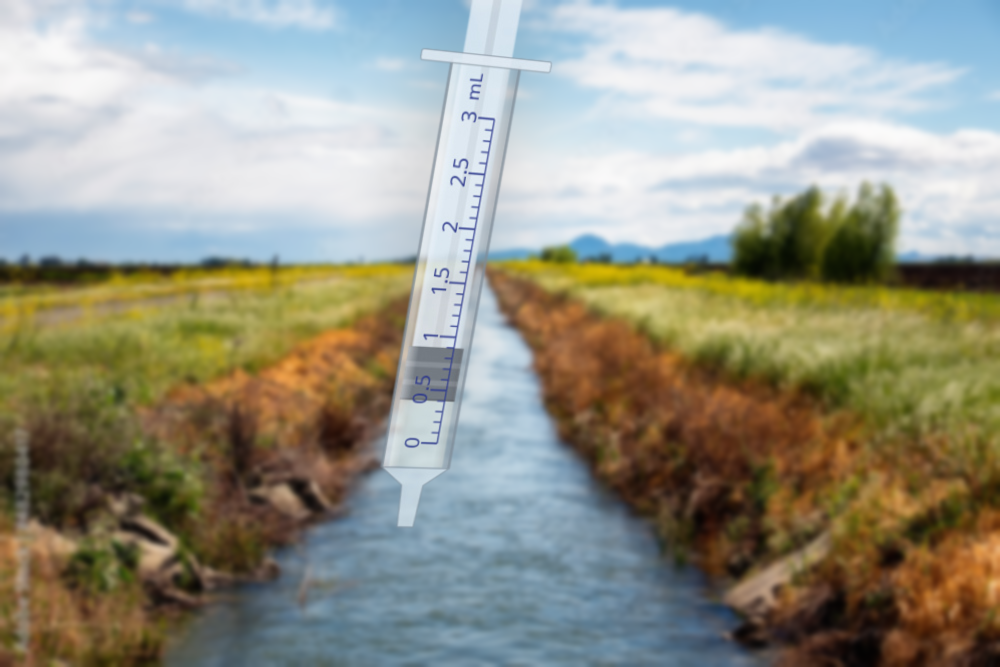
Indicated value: 0.4 mL
